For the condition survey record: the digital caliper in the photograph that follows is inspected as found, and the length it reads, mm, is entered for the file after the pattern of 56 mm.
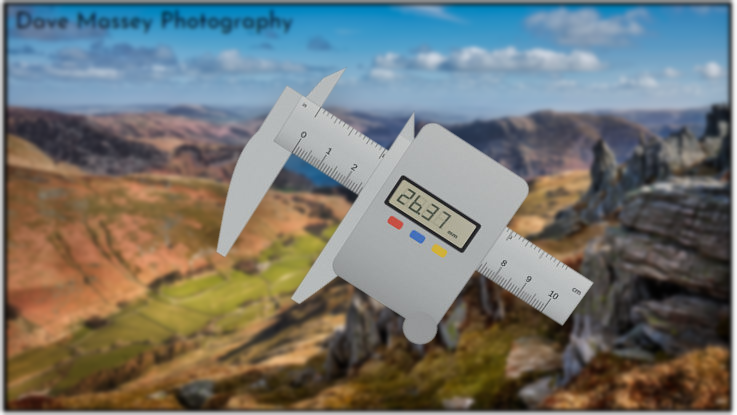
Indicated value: 26.37 mm
